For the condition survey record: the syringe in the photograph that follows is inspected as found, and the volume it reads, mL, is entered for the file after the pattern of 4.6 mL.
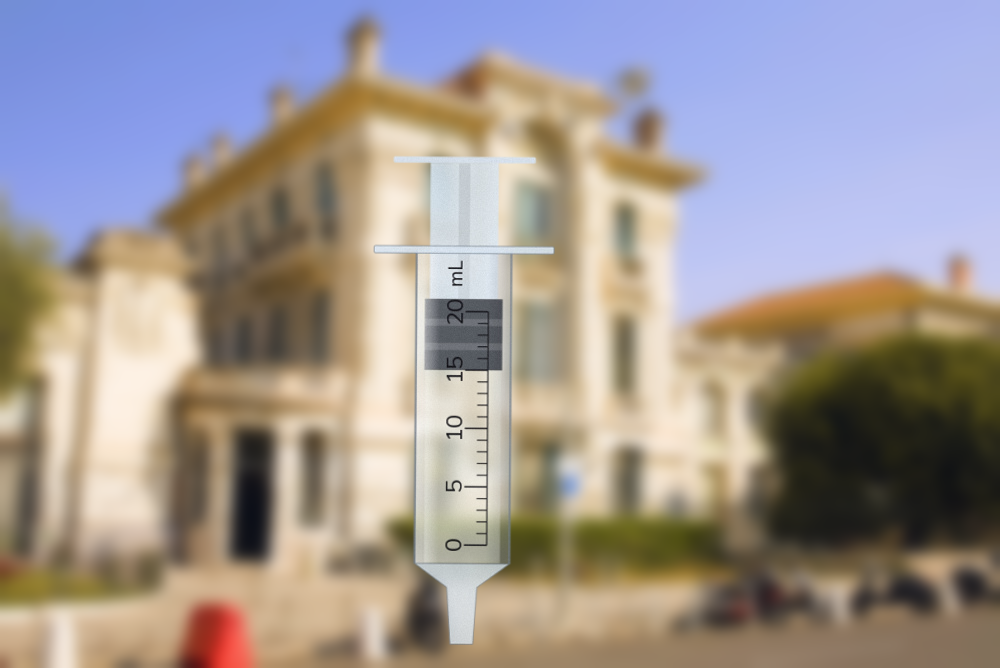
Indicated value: 15 mL
